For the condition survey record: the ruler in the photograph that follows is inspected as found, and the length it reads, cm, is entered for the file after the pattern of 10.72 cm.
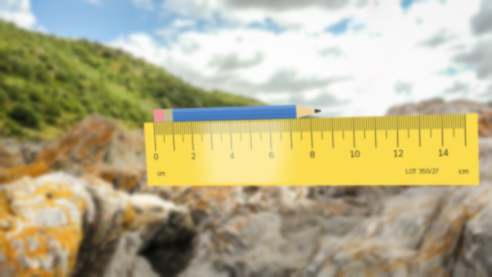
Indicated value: 8.5 cm
